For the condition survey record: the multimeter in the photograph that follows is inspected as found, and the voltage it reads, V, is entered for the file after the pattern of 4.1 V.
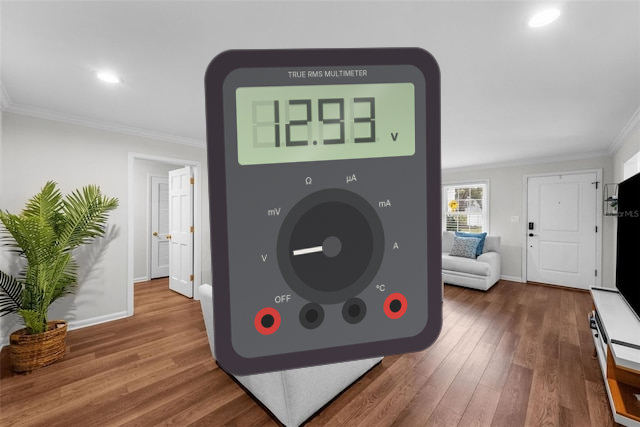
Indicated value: 12.93 V
